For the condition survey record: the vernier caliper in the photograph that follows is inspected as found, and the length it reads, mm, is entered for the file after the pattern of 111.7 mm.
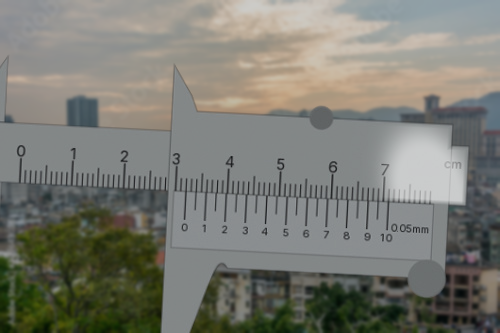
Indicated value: 32.0 mm
